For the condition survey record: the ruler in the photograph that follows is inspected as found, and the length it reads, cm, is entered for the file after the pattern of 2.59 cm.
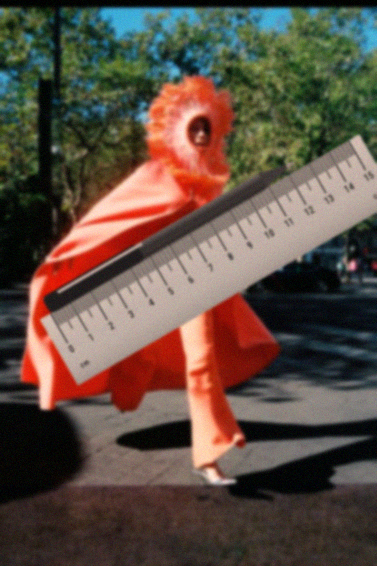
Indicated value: 12.5 cm
